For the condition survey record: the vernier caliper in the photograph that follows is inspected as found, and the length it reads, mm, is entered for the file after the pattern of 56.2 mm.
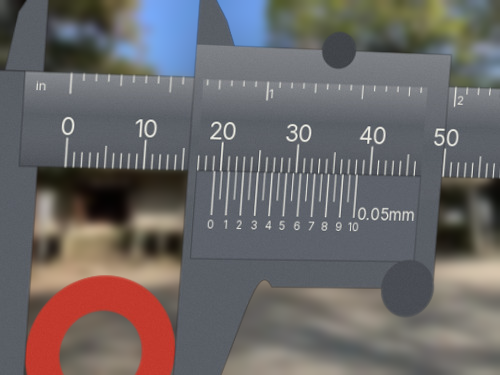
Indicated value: 19.2 mm
